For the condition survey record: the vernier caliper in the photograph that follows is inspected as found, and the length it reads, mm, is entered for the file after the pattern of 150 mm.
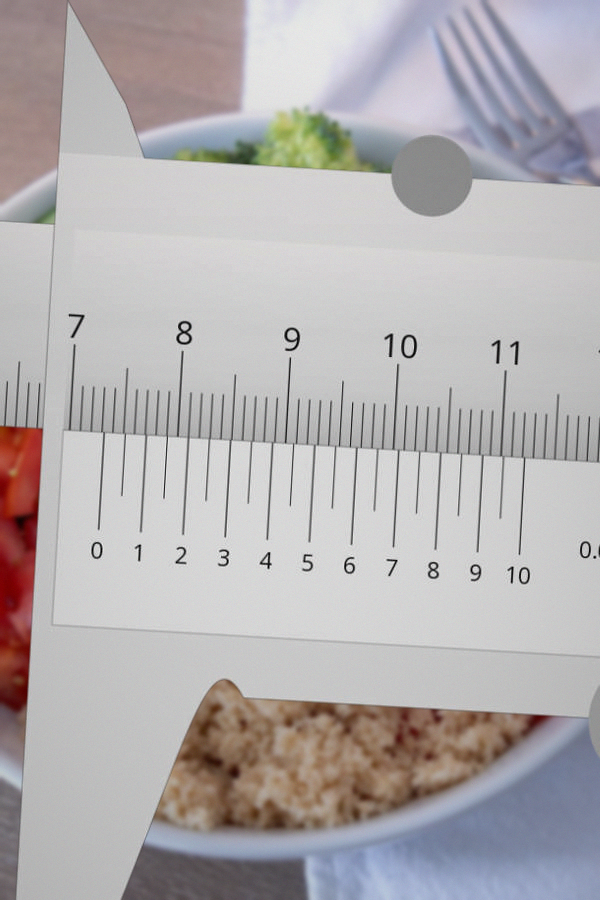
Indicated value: 73.2 mm
